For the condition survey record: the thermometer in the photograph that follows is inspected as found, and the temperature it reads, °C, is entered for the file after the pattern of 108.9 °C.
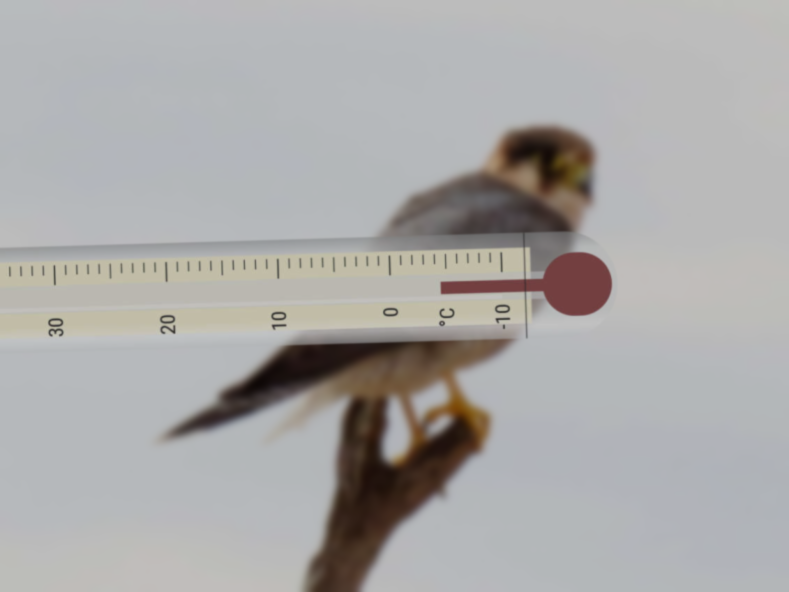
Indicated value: -4.5 °C
